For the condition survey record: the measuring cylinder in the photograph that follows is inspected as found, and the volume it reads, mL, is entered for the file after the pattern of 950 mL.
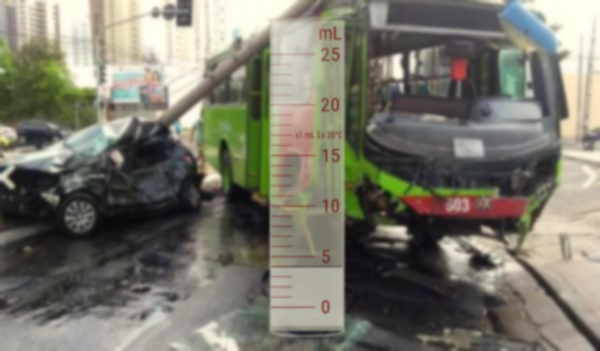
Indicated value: 4 mL
